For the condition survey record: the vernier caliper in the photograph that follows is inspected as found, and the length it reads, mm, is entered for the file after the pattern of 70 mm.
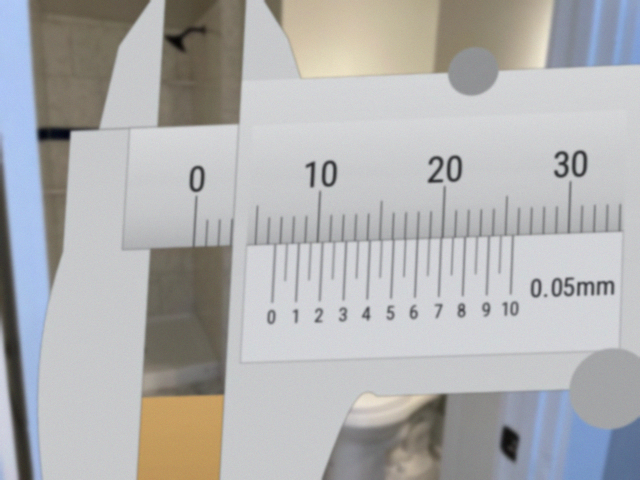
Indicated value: 6.6 mm
